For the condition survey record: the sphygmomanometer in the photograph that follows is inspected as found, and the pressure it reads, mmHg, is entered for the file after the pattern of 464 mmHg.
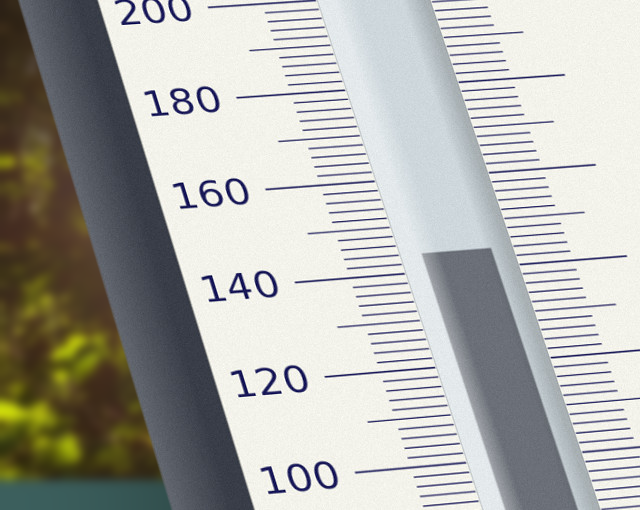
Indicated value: 144 mmHg
